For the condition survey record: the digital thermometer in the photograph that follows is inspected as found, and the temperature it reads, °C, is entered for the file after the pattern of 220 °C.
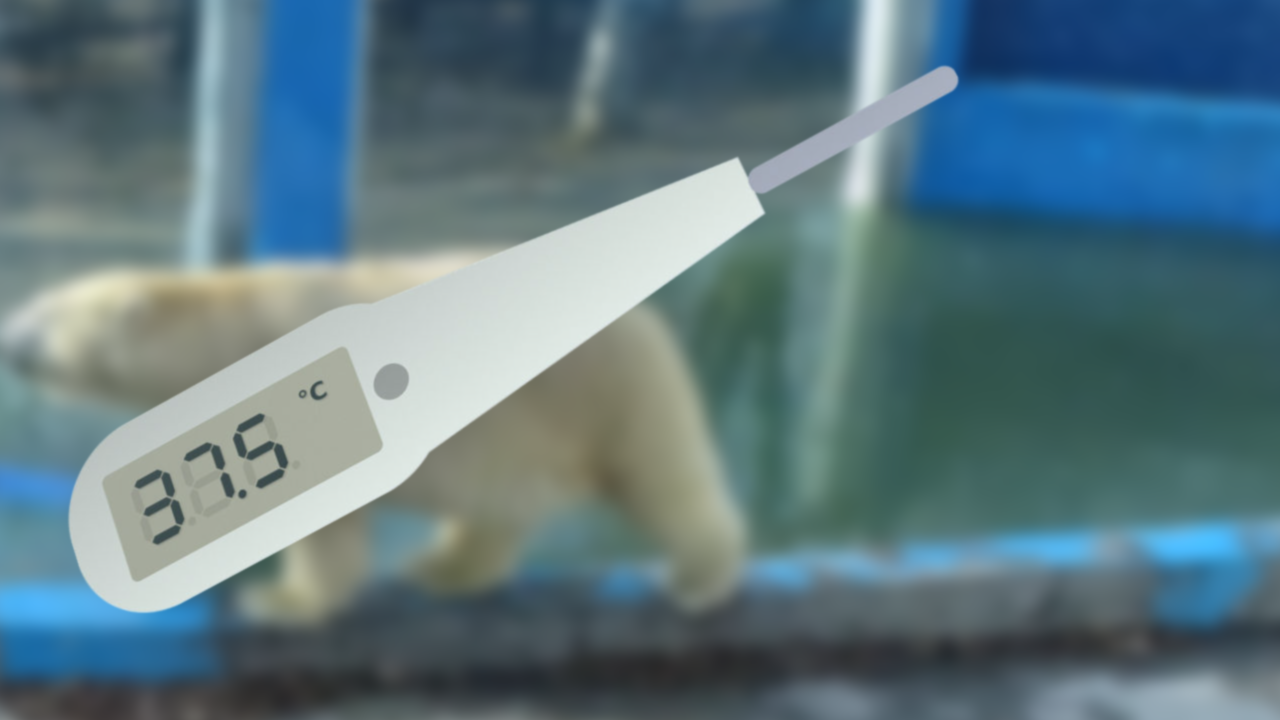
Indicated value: 37.5 °C
